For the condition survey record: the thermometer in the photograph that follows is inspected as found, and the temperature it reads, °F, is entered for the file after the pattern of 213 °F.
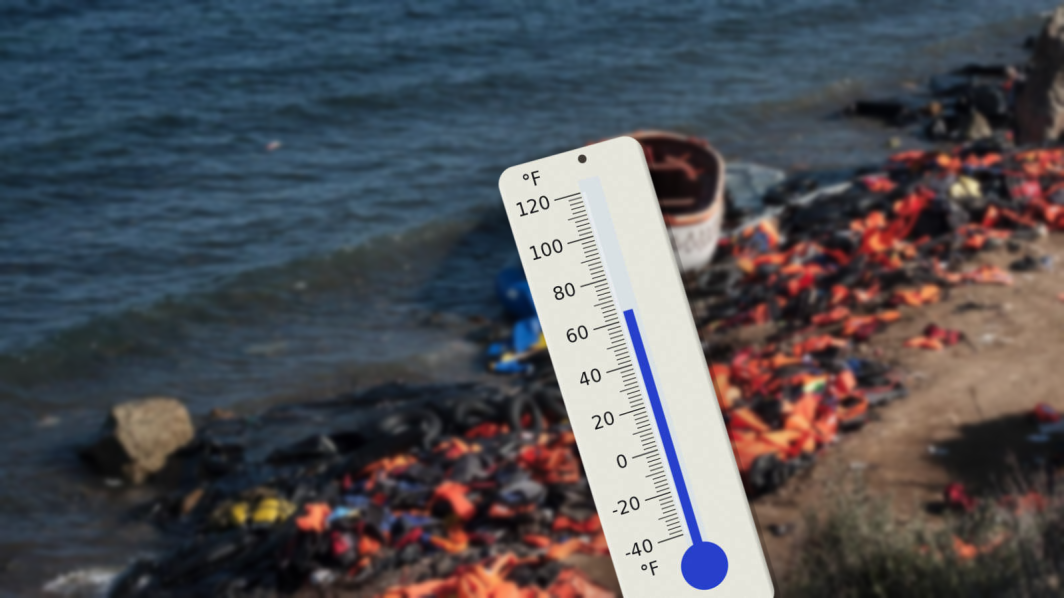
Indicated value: 64 °F
